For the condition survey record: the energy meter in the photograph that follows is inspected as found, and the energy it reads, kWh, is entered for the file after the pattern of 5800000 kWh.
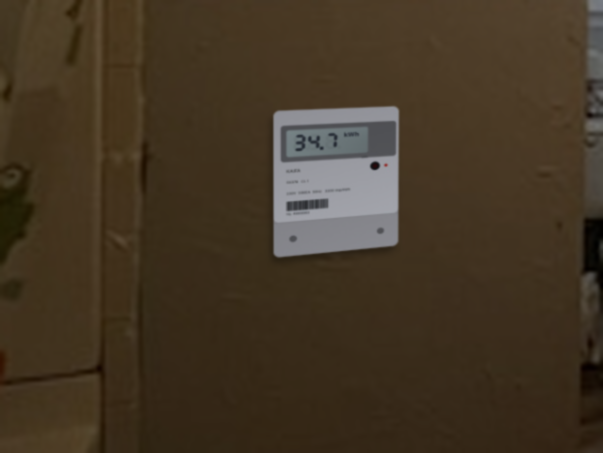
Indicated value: 34.7 kWh
